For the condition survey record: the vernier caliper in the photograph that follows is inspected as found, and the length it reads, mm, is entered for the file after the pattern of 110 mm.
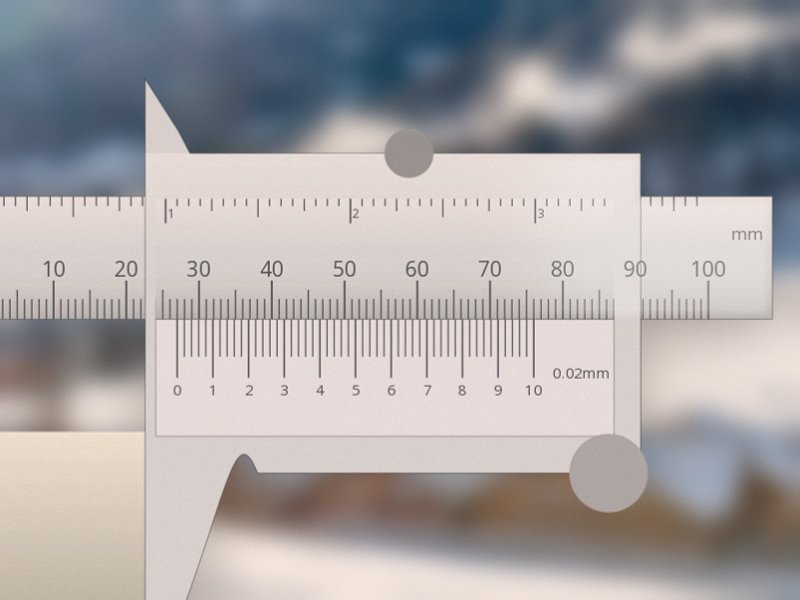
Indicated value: 27.0 mm
